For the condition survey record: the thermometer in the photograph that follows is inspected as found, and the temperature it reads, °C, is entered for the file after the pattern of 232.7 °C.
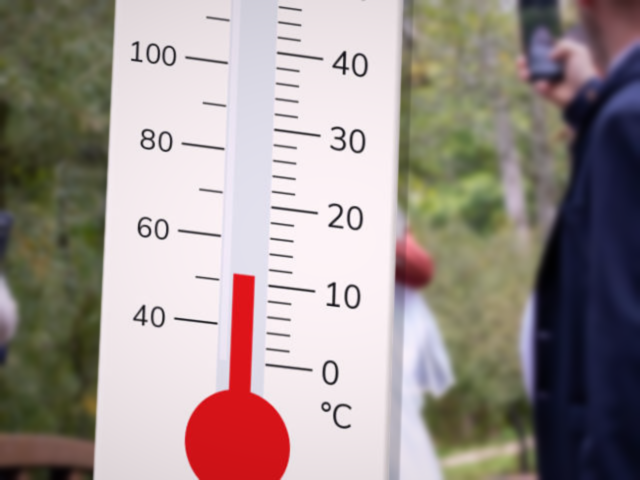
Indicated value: 11 °C
